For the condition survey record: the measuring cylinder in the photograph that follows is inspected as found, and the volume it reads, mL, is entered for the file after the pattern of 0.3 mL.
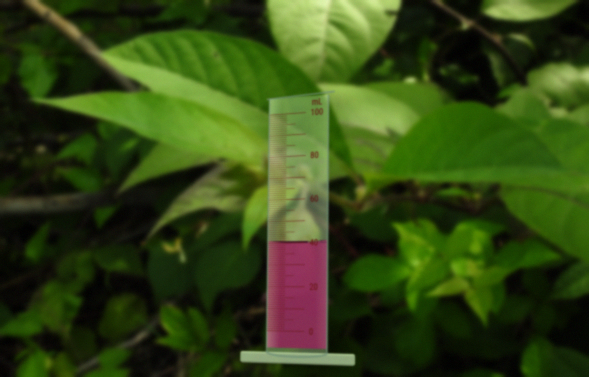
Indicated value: 40 mL
